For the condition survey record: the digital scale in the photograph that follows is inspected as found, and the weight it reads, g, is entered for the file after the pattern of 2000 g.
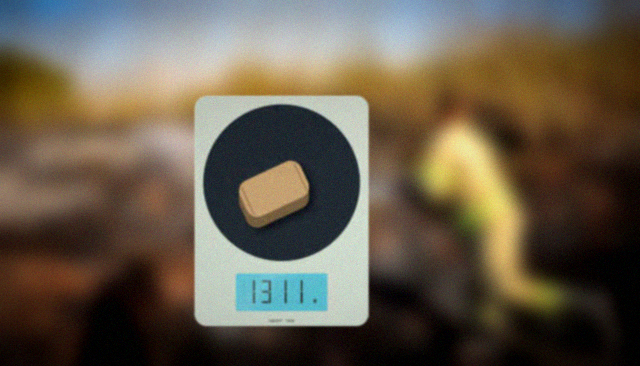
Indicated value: 1311 g
